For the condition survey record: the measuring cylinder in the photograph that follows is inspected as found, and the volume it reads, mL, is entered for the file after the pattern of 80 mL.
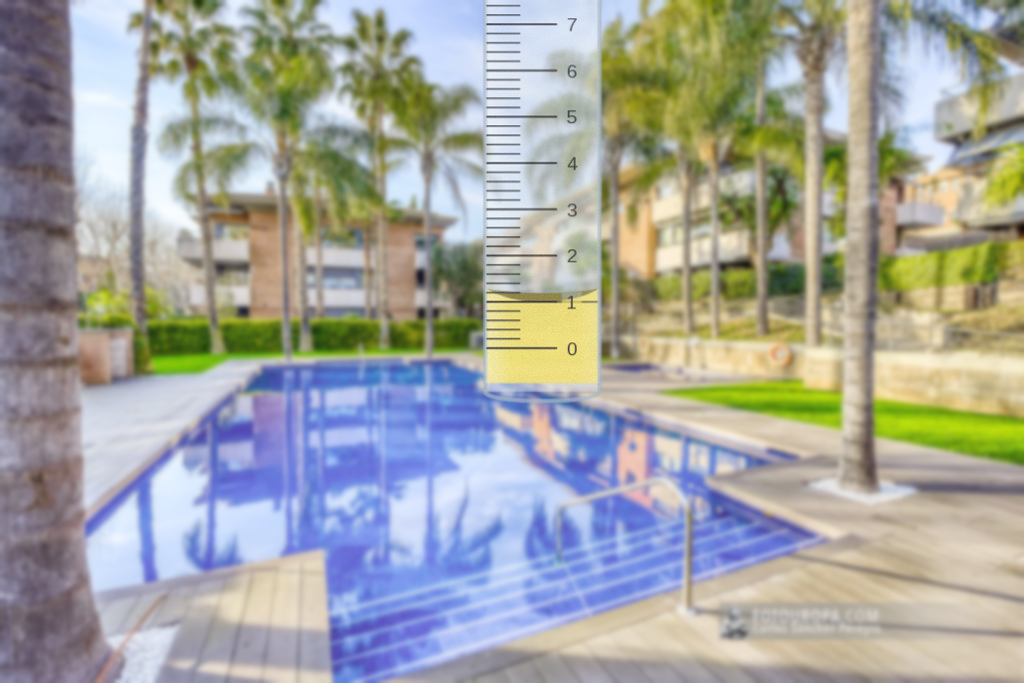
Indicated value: 1 mL
